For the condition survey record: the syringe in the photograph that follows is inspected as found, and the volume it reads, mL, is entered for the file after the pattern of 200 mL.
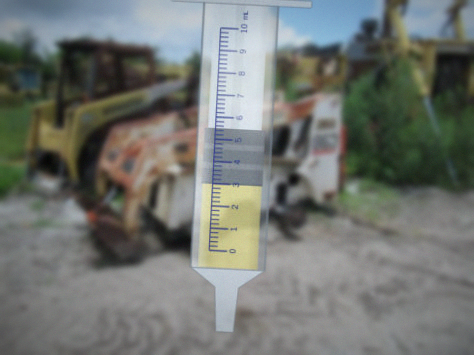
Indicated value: 3 mL
